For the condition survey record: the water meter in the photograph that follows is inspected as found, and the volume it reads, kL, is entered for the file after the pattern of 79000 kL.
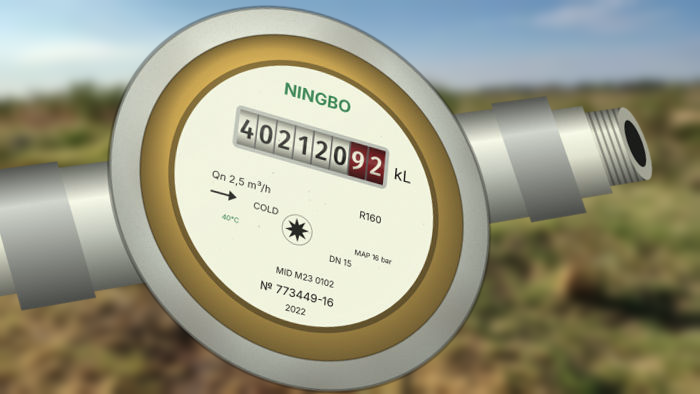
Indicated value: 402120.92 kL
